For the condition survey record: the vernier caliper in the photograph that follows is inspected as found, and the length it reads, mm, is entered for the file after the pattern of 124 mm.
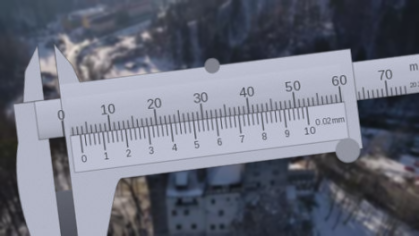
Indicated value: 3.5 mm
